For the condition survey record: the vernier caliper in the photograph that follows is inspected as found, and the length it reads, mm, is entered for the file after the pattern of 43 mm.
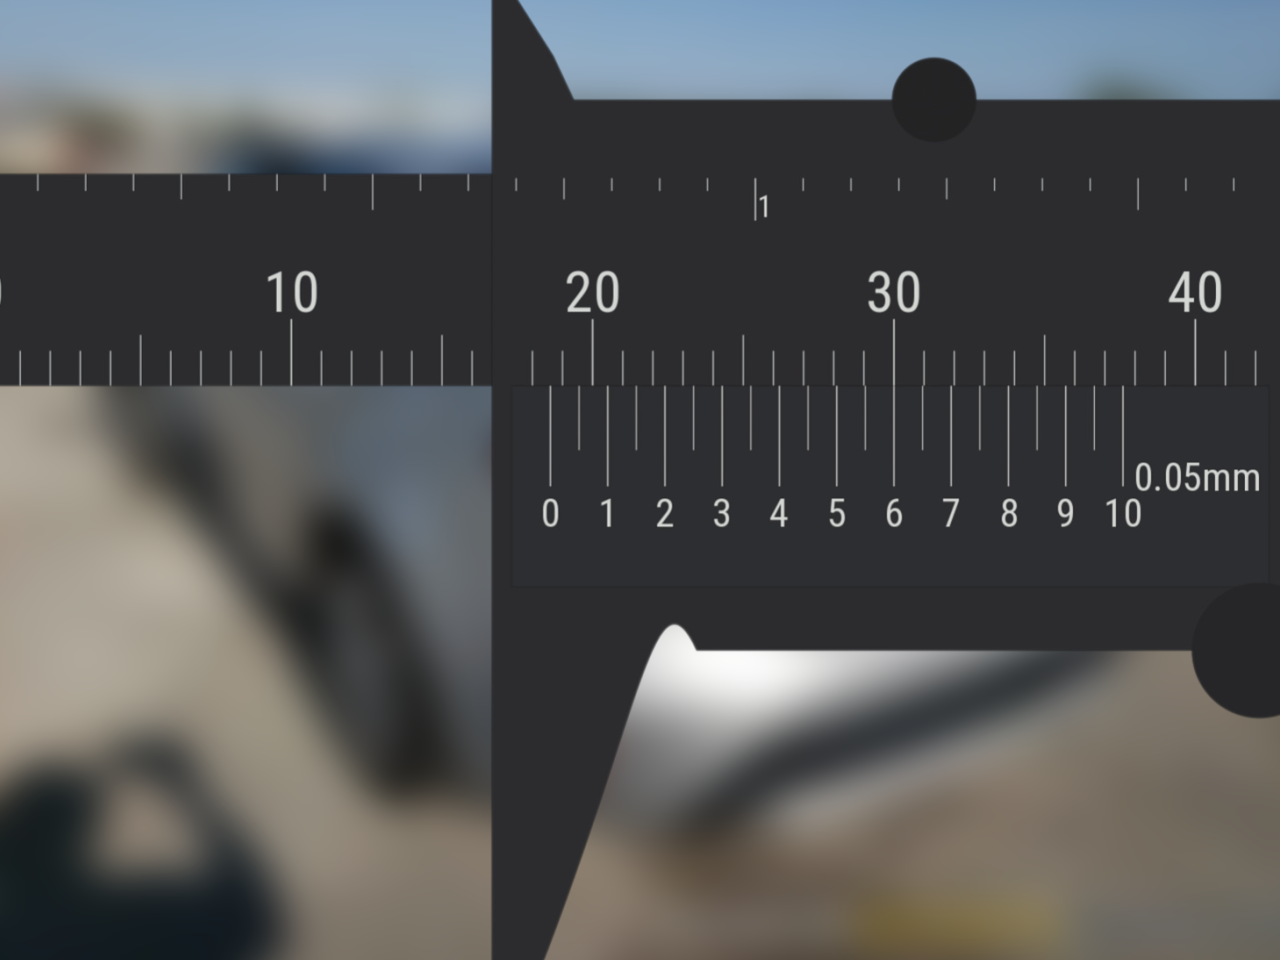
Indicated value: 18.60 mm
